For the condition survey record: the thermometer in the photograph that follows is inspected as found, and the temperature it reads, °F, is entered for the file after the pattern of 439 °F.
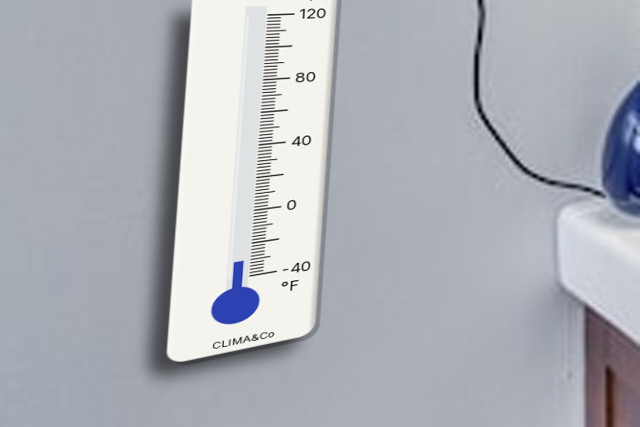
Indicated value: -30 °F
